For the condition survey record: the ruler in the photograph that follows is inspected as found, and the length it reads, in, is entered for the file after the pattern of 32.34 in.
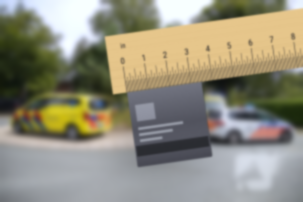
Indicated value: 3.5 in
